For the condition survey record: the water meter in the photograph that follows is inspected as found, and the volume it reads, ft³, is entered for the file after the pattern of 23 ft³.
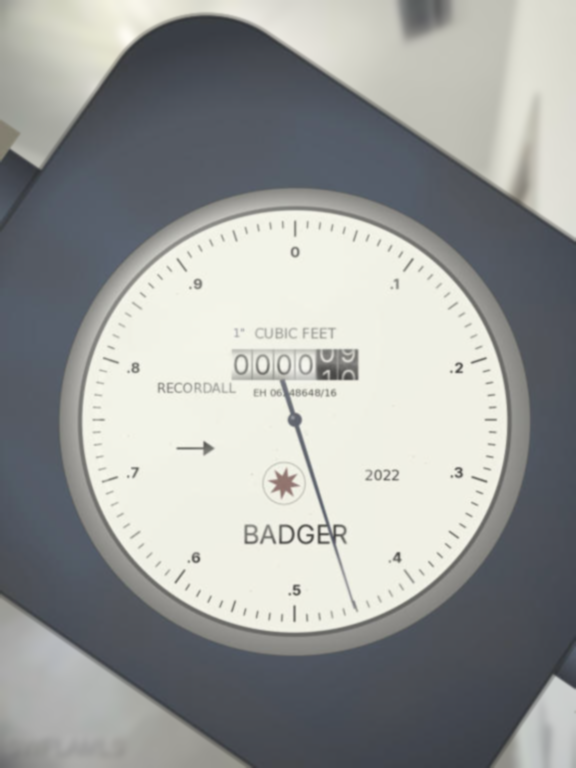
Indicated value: 9.45 ft³
